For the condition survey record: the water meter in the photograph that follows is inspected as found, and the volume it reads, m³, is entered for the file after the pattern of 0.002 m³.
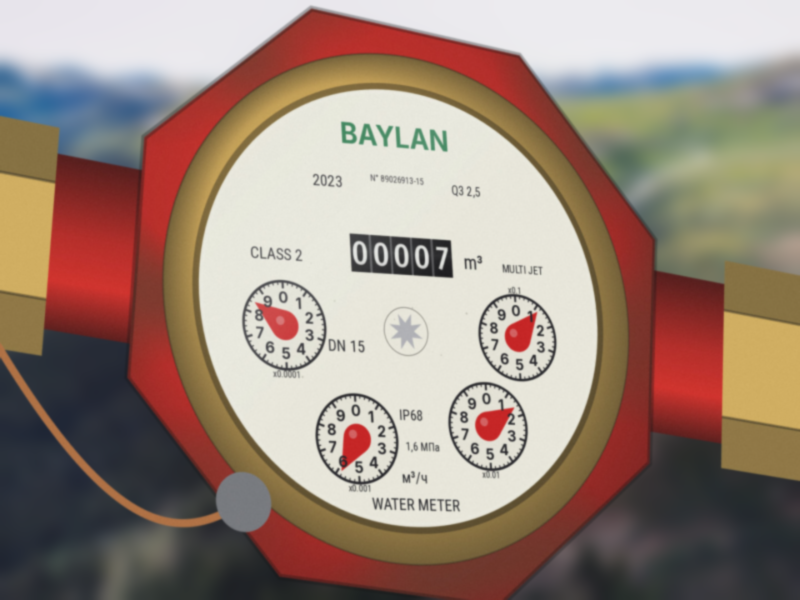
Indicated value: 7.1158 m³
